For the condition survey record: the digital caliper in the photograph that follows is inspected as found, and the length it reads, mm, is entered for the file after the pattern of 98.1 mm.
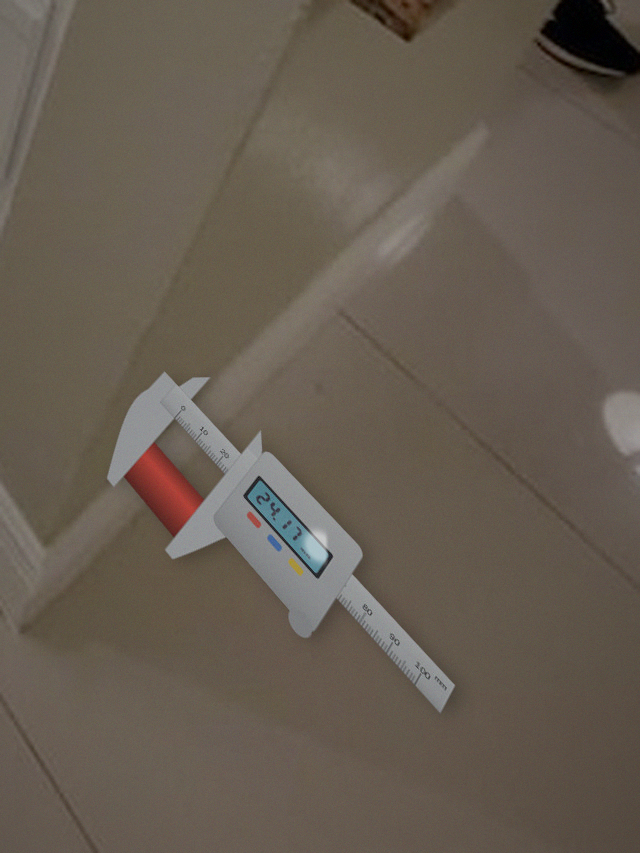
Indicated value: 24.17 mm
